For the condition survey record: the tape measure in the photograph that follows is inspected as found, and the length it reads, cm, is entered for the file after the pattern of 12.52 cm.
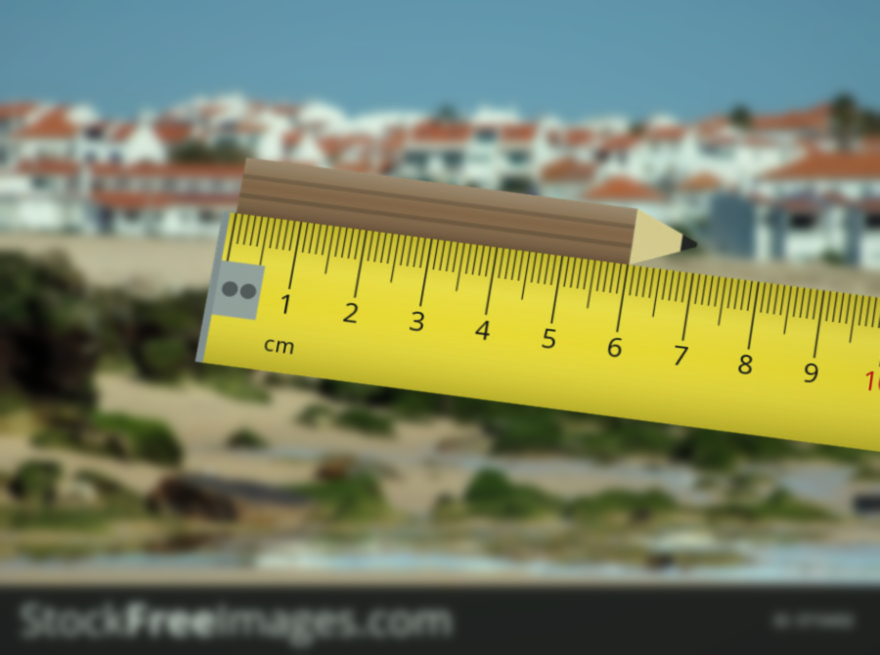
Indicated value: 7 cm
